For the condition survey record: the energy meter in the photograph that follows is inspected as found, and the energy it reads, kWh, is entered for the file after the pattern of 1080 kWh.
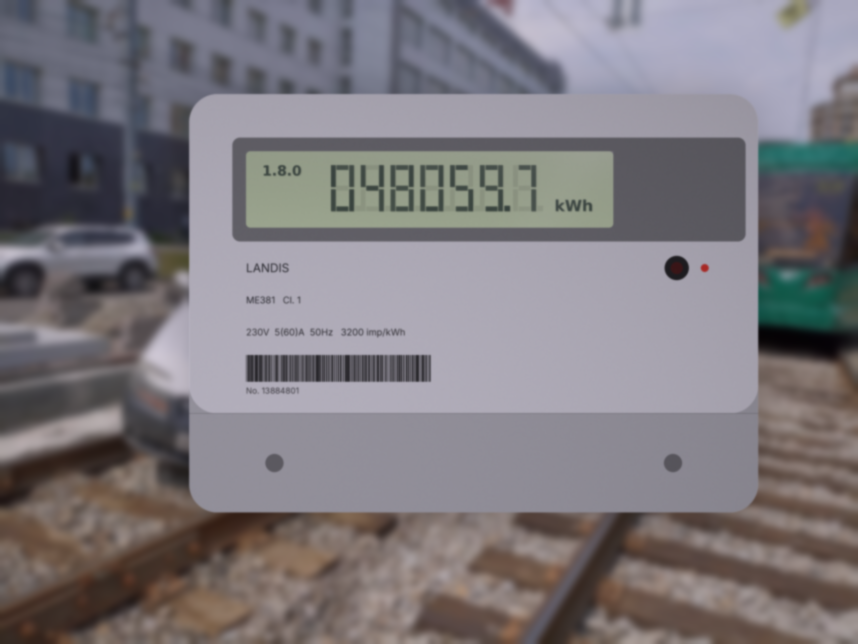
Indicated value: 48059.7 kWh
